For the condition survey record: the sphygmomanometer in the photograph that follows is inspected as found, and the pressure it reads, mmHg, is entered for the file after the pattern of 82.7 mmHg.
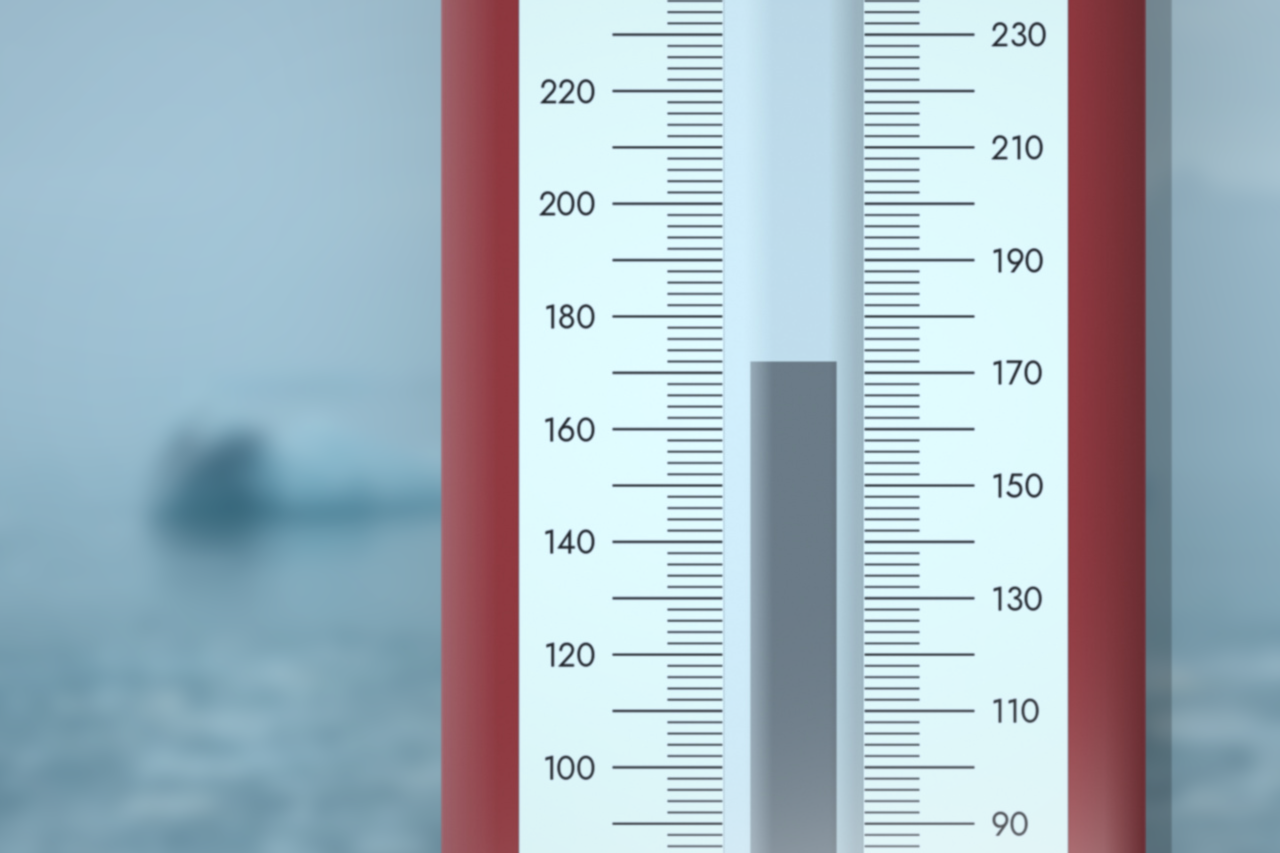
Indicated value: 172 mmHg
